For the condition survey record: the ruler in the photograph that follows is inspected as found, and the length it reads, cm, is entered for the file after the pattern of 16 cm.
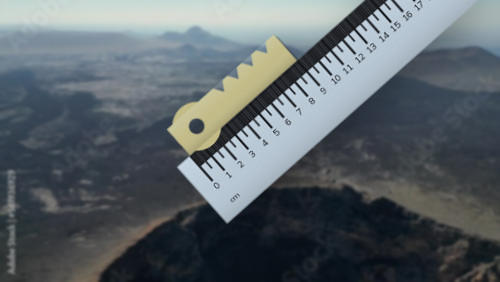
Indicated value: 9 cm
